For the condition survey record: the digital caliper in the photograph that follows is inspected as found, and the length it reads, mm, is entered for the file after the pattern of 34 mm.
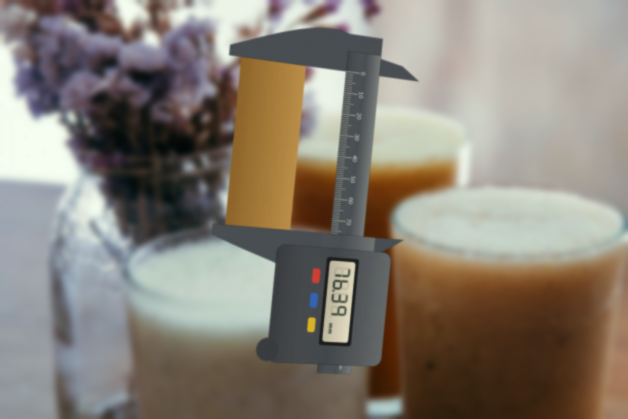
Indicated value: 76.39 mm
